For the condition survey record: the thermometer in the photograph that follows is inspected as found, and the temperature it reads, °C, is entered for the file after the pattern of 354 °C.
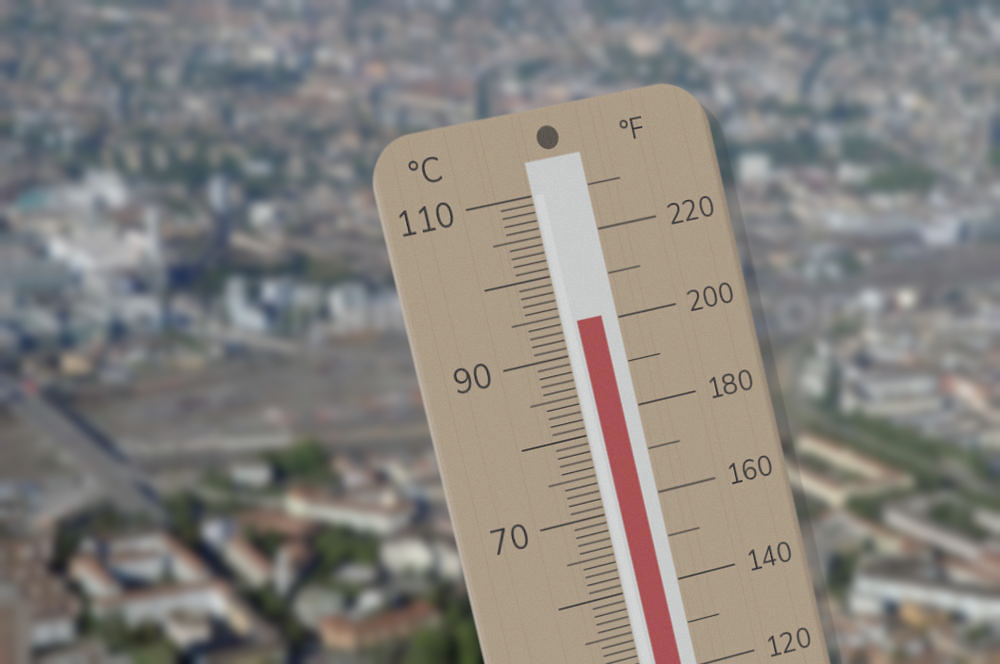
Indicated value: 94 °C
